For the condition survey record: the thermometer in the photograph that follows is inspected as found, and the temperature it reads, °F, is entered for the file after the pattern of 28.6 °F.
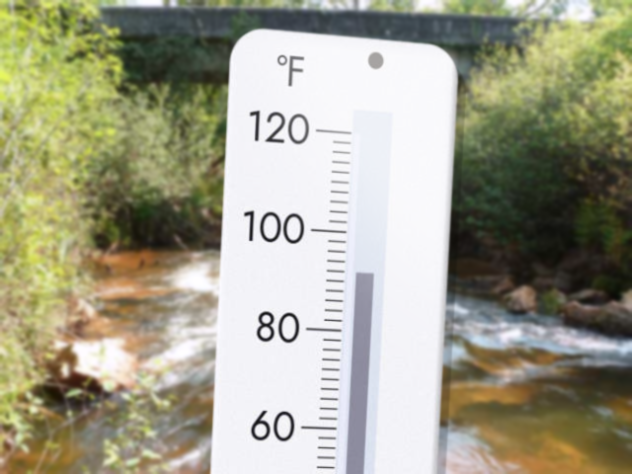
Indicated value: 92 °F
